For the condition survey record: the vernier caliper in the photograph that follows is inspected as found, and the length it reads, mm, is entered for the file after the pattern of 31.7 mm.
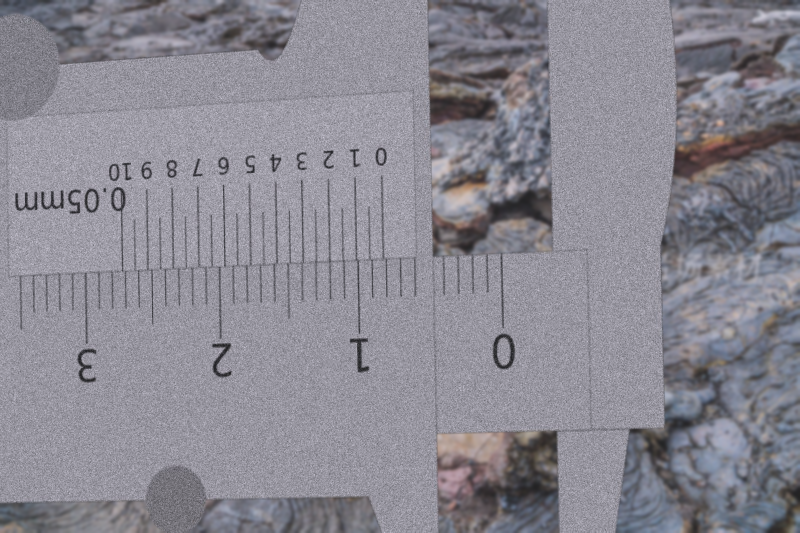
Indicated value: 8.2 mm
